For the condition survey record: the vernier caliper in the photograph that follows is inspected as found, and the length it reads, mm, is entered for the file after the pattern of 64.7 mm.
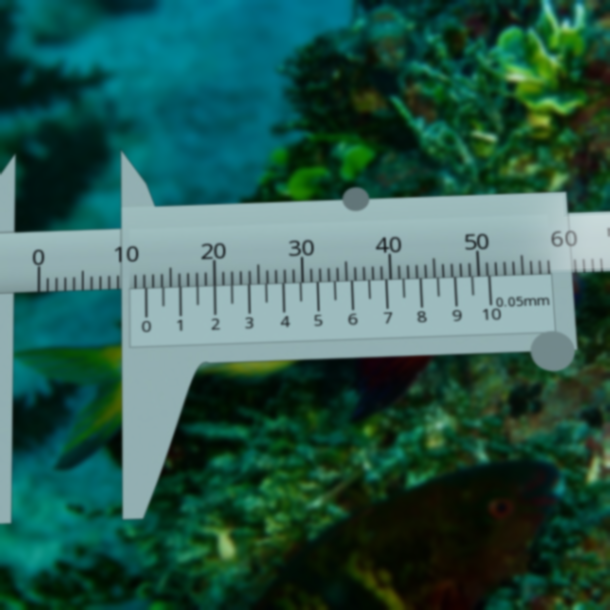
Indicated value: 12.2 mm
